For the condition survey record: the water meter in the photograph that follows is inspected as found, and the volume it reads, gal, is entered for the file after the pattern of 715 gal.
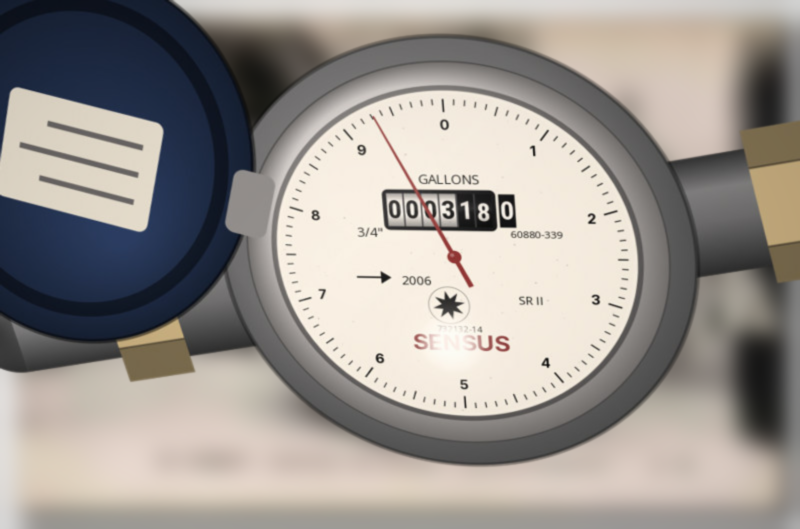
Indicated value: 3179.3 gal
